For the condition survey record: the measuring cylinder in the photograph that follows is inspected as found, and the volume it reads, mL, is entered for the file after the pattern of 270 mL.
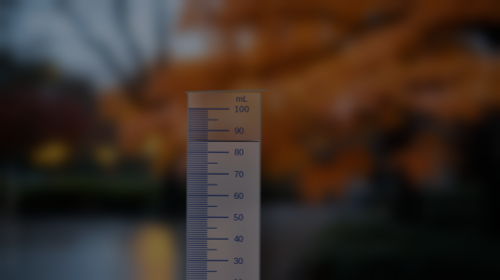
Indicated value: 85 mL
